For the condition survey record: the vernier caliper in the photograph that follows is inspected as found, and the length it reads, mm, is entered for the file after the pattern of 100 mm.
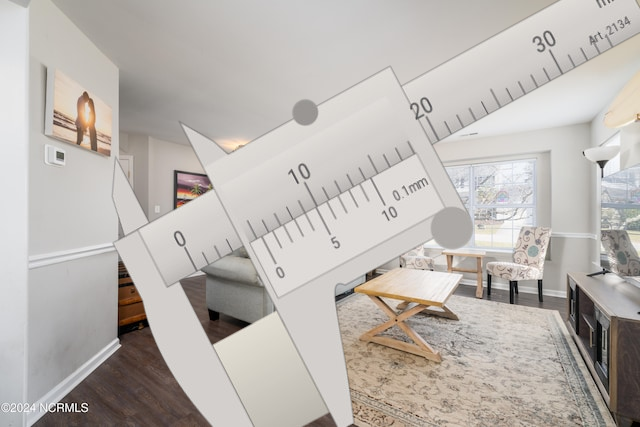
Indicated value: 5.4 mm
